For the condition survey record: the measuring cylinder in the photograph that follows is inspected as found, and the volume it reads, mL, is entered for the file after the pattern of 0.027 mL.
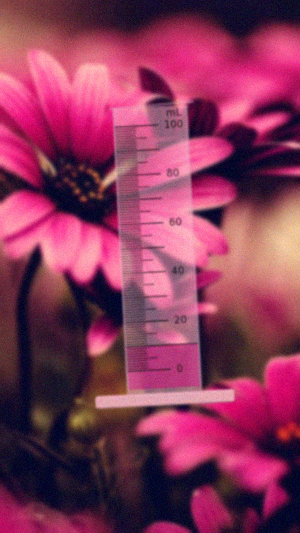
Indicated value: 10 mL
